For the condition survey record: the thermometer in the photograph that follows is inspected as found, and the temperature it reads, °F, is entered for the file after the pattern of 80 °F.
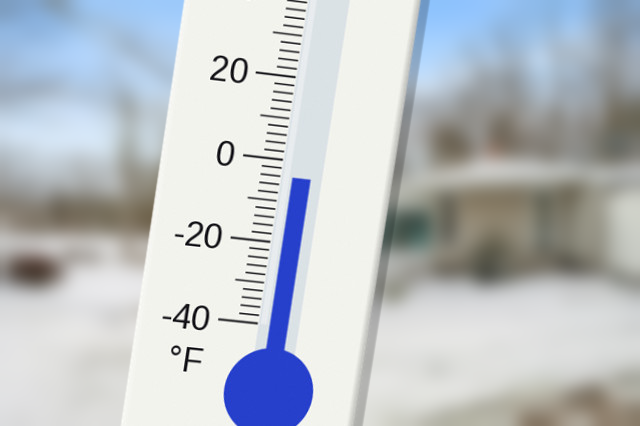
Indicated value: -4 °F
